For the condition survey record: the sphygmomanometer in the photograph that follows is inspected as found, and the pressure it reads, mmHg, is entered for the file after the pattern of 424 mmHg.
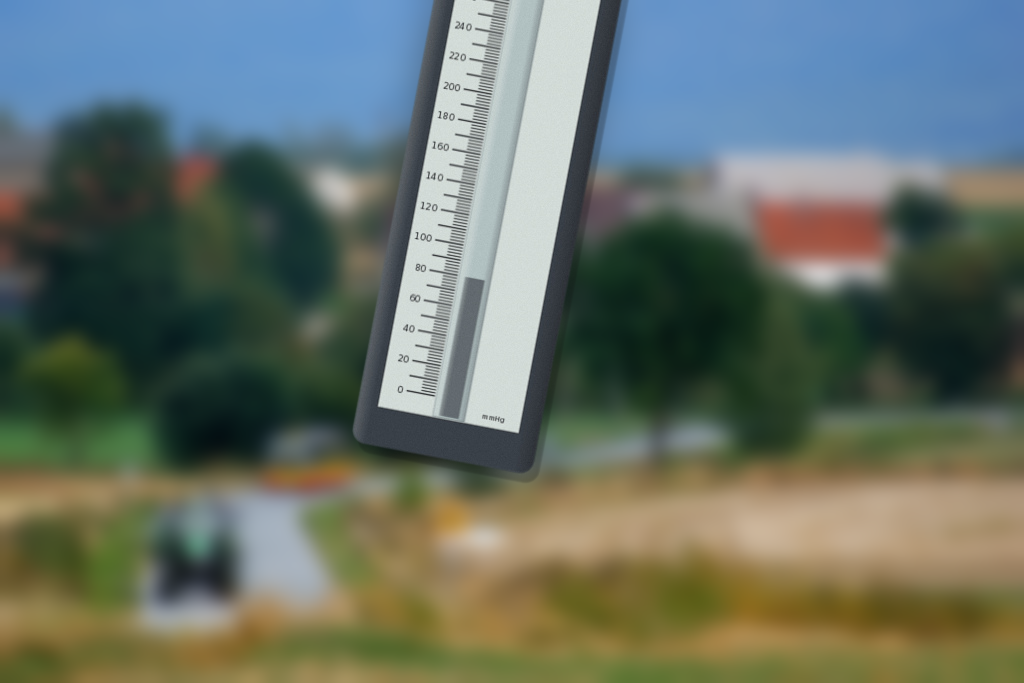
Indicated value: 80 mmHg
